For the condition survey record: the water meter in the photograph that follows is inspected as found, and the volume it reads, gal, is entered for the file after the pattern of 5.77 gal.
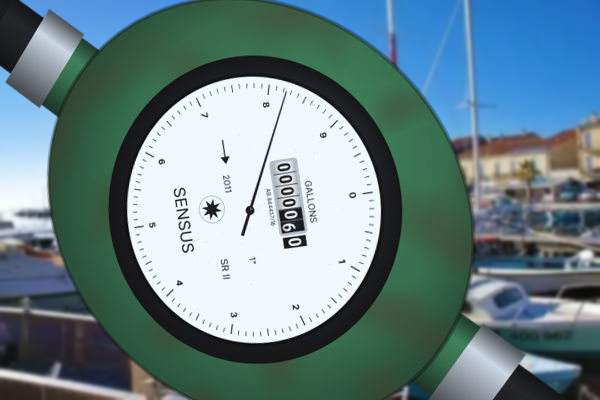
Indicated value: 58.2 gal
